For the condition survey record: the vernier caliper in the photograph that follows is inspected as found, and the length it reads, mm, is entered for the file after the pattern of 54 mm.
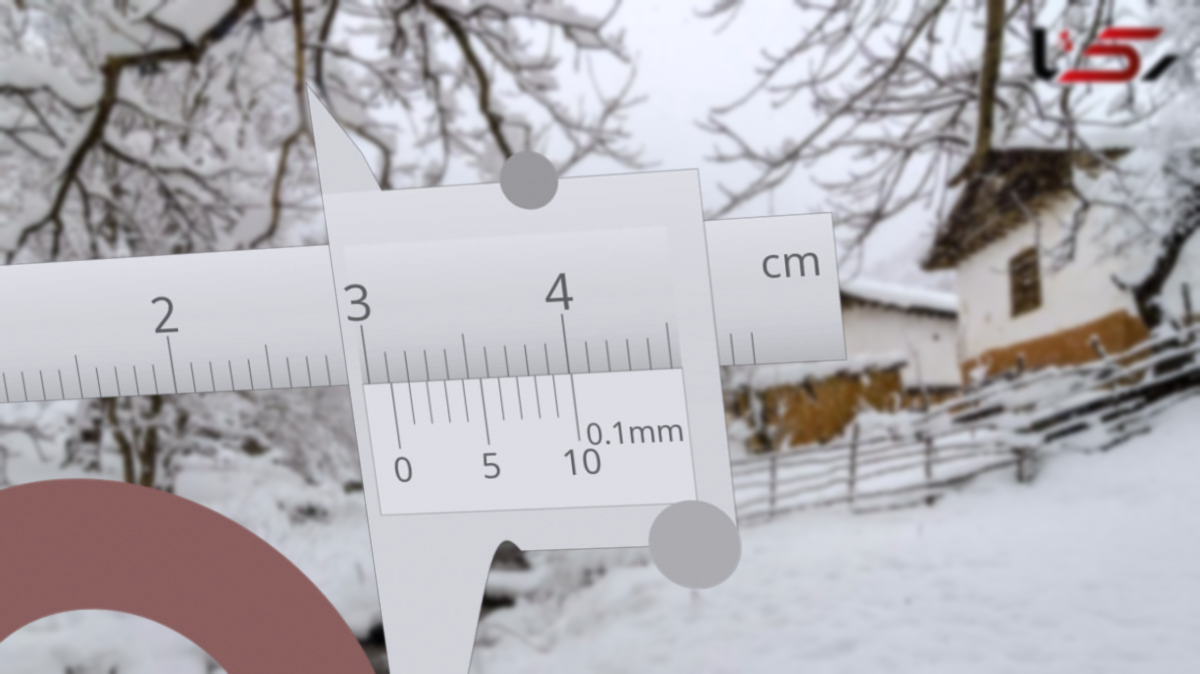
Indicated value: 31.1 mm
